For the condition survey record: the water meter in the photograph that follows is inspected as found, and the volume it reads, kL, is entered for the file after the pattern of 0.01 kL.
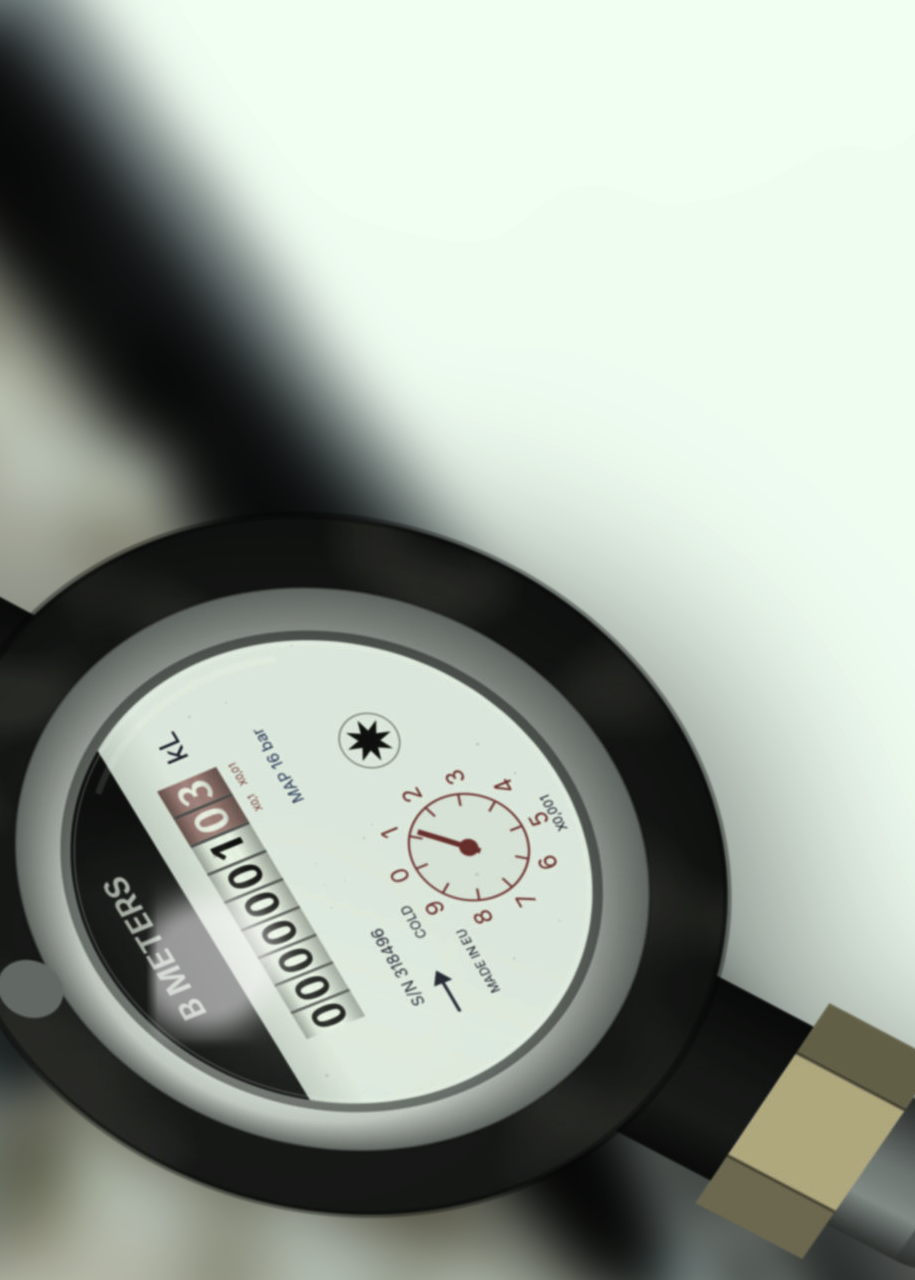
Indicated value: 1.031 kL
